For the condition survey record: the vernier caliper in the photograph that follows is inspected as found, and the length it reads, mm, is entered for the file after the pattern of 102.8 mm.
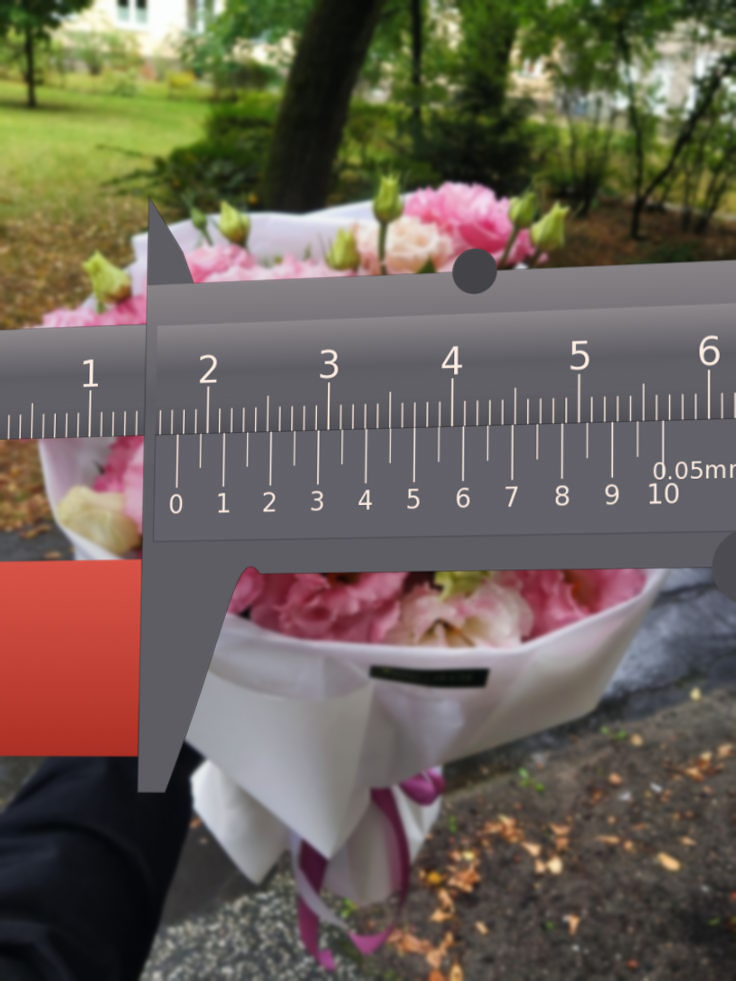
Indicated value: 17.5 mm
